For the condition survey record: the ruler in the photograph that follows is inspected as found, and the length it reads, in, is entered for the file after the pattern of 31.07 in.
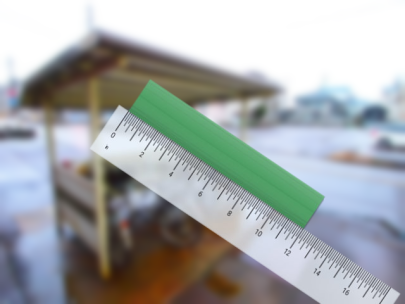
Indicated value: 12 in
